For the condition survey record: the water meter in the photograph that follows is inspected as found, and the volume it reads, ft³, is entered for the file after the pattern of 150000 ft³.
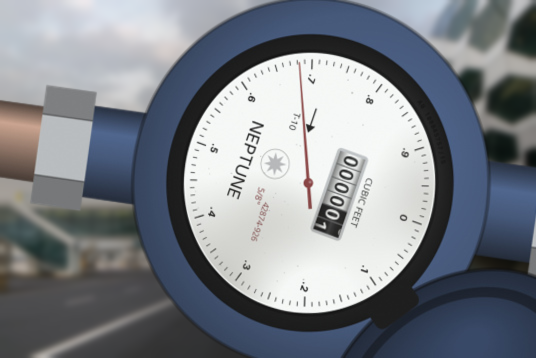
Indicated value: 0.68 ft³
